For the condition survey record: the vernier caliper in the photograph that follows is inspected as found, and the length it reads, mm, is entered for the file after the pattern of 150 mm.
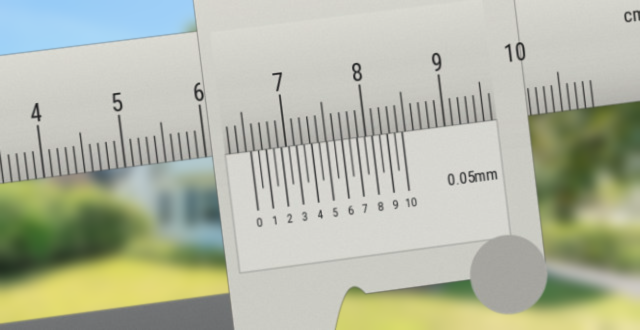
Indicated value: 65.6 mm
